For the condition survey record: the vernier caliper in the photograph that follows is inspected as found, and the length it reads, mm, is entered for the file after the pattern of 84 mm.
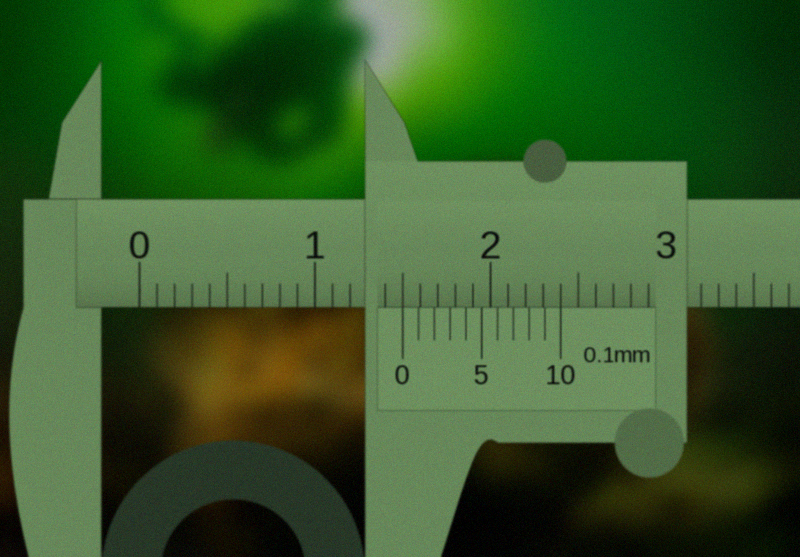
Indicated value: 15.0 mm
